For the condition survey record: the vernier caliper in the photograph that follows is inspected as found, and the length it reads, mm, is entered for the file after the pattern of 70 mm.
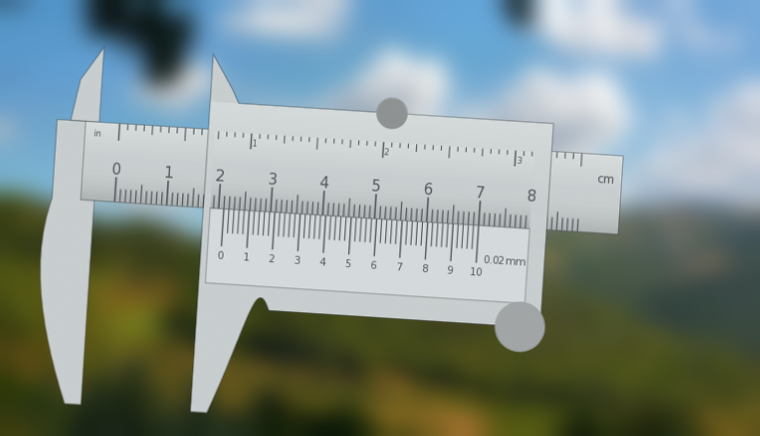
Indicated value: 21.0 mm
